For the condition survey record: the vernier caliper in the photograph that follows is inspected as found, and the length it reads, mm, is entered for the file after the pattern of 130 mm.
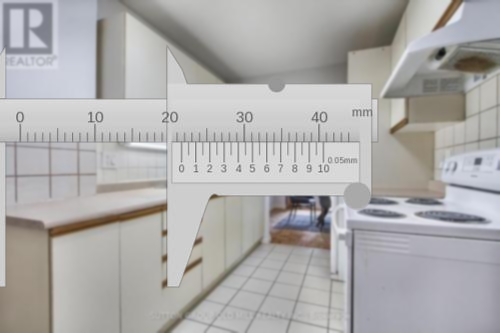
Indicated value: 21.6 mm
